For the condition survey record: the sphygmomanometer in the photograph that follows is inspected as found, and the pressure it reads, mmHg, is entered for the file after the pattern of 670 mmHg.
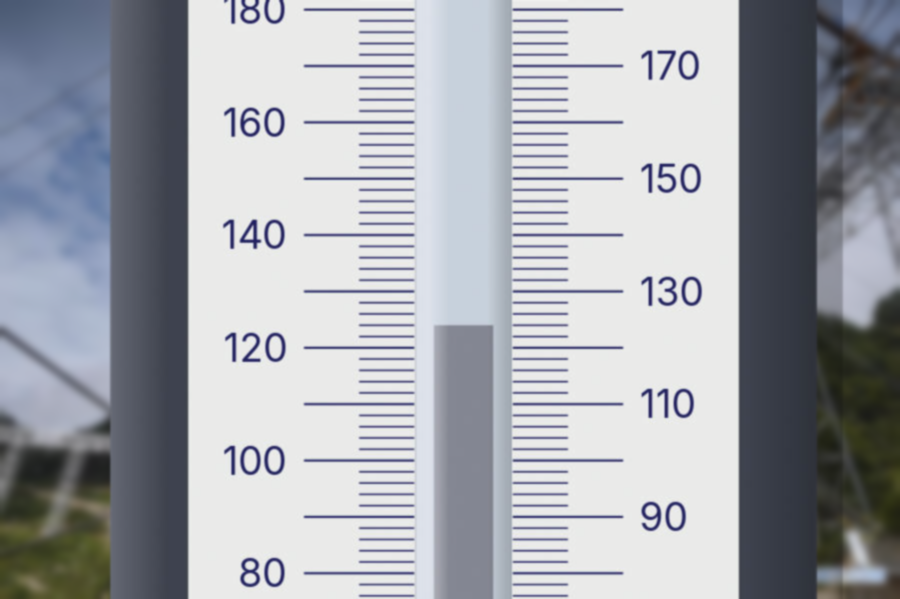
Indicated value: 124 mmHg
